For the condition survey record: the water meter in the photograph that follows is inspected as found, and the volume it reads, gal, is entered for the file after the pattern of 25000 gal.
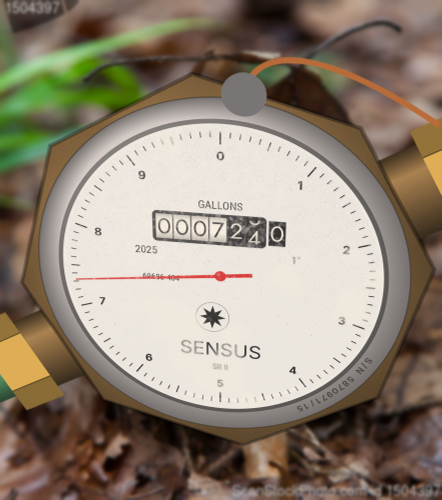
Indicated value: 7237.3 gal
